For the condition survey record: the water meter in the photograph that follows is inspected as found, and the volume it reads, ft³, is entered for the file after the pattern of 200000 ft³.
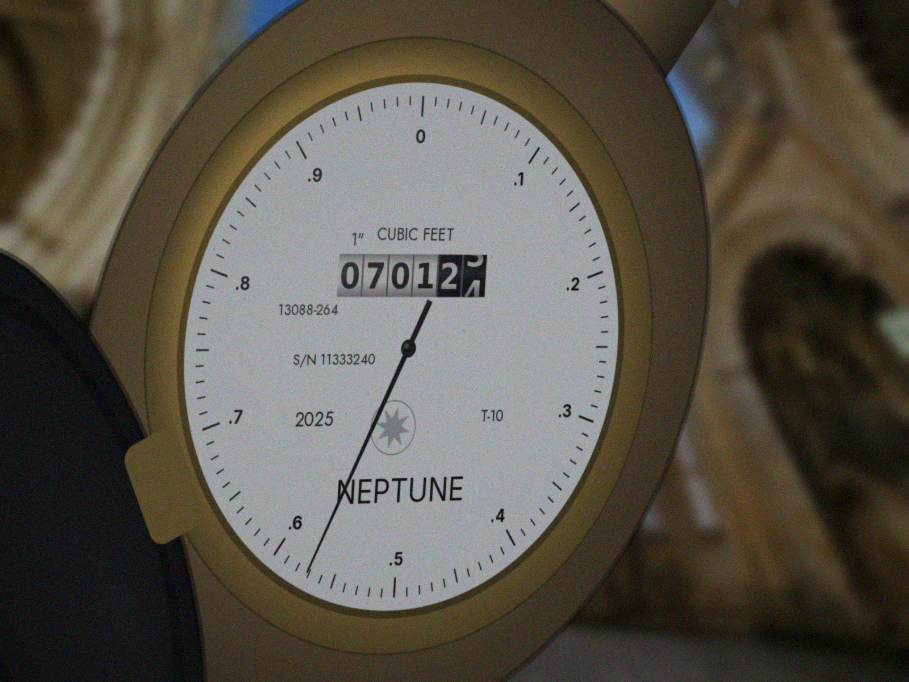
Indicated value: 70123.57 ft³
